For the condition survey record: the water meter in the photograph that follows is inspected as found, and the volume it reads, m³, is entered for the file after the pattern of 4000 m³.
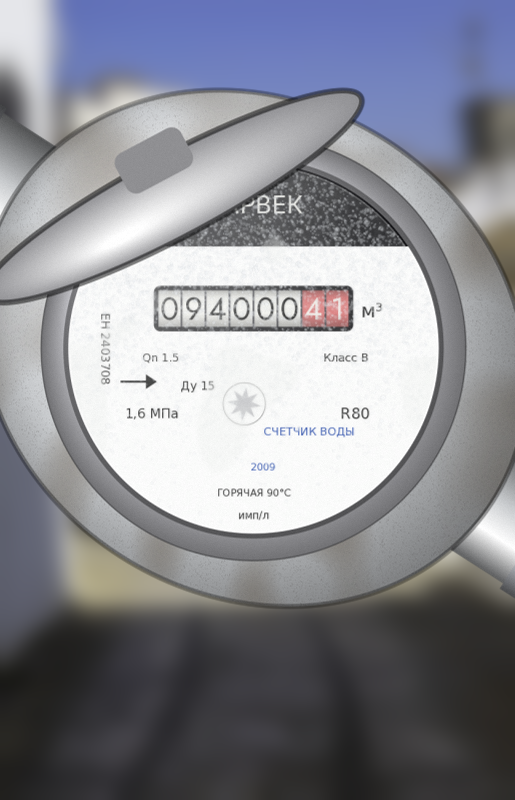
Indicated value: 94000.41 m³
